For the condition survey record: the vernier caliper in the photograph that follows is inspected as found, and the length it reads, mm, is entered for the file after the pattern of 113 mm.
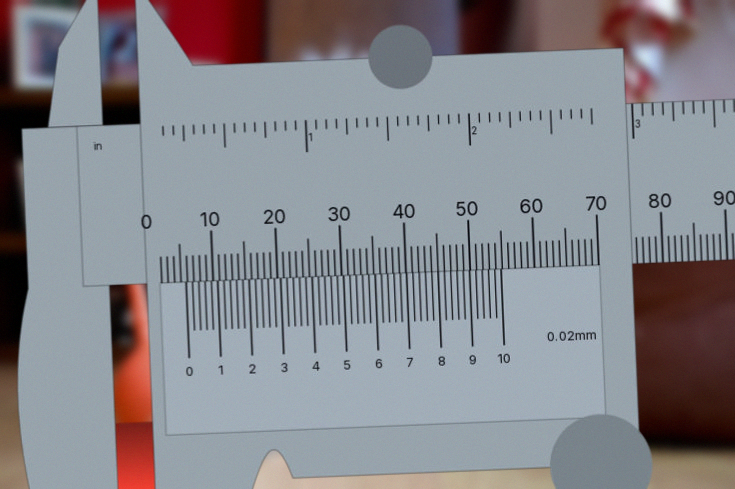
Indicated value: 5.8 mm
